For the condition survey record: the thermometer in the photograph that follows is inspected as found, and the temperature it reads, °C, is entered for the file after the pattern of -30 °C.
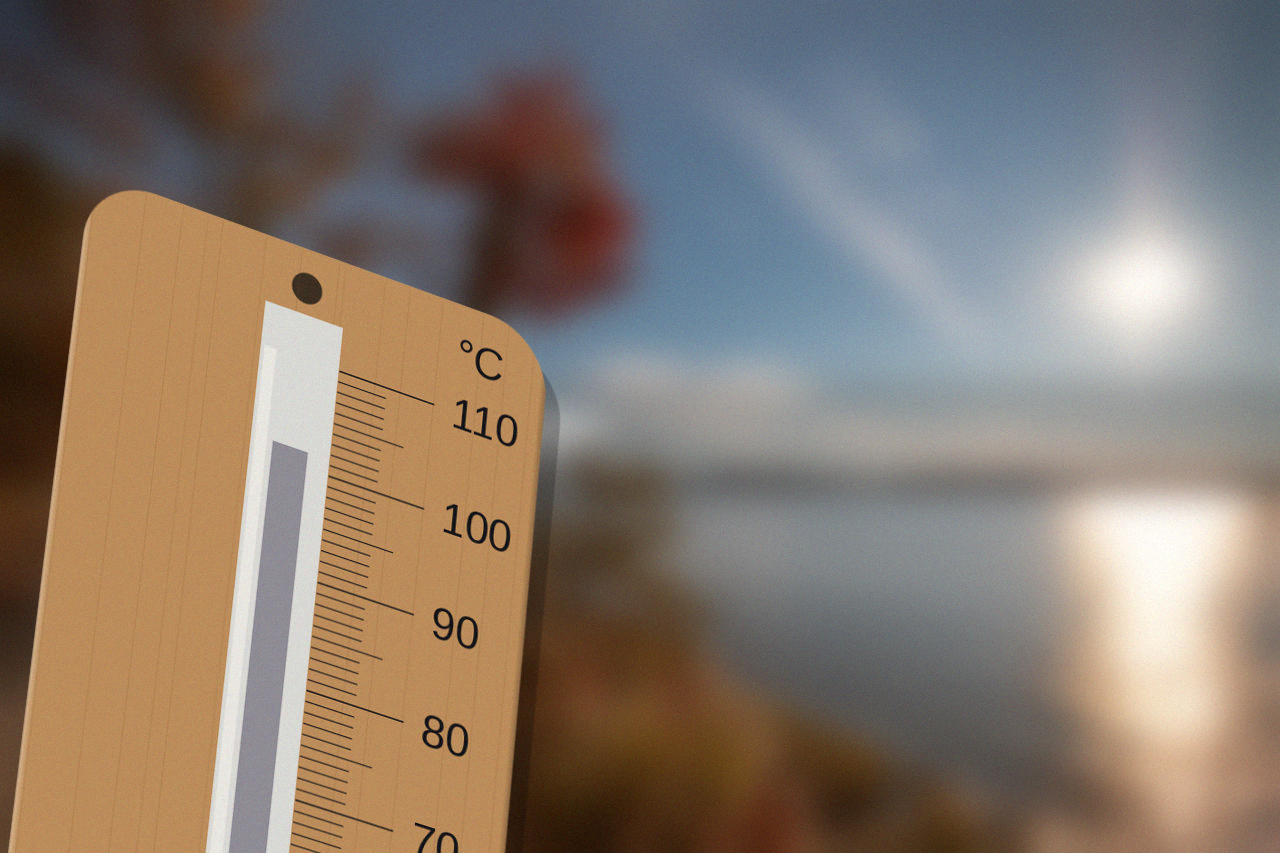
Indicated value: 101.5 °C
